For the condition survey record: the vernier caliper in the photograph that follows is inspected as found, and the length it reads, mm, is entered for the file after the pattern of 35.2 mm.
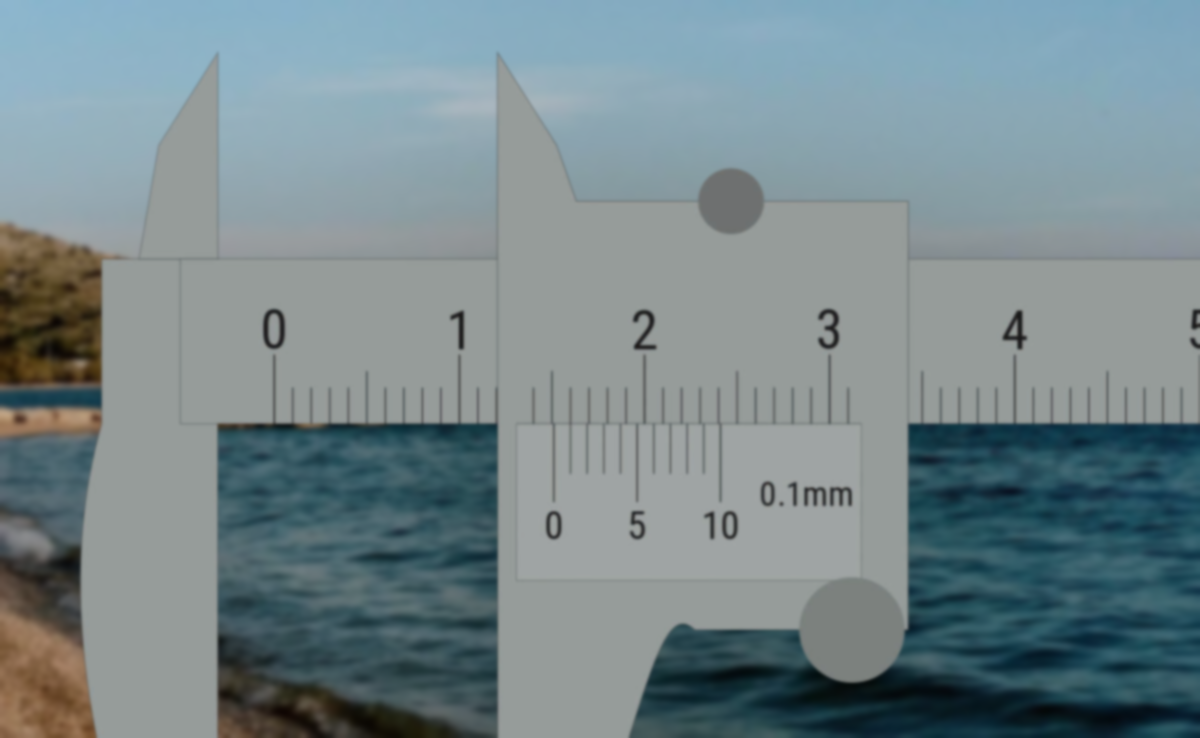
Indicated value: 15.1 mm
